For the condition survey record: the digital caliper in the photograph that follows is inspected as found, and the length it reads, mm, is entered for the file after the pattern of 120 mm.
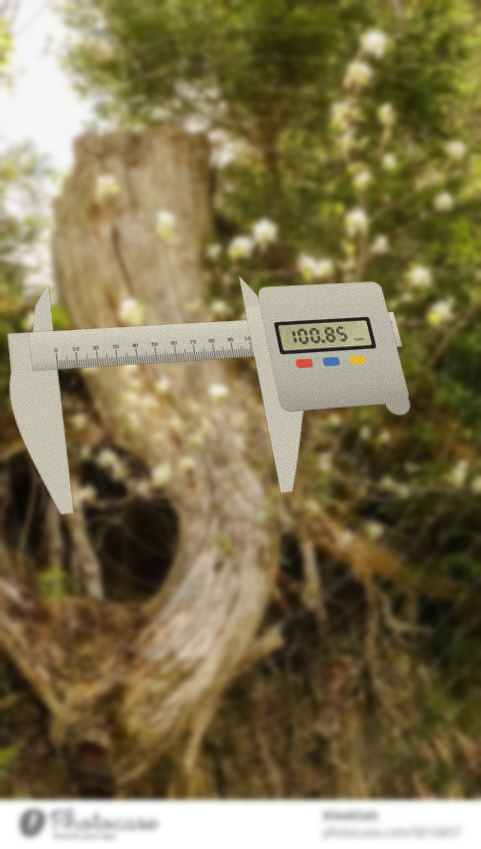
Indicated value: 100.85 mm
